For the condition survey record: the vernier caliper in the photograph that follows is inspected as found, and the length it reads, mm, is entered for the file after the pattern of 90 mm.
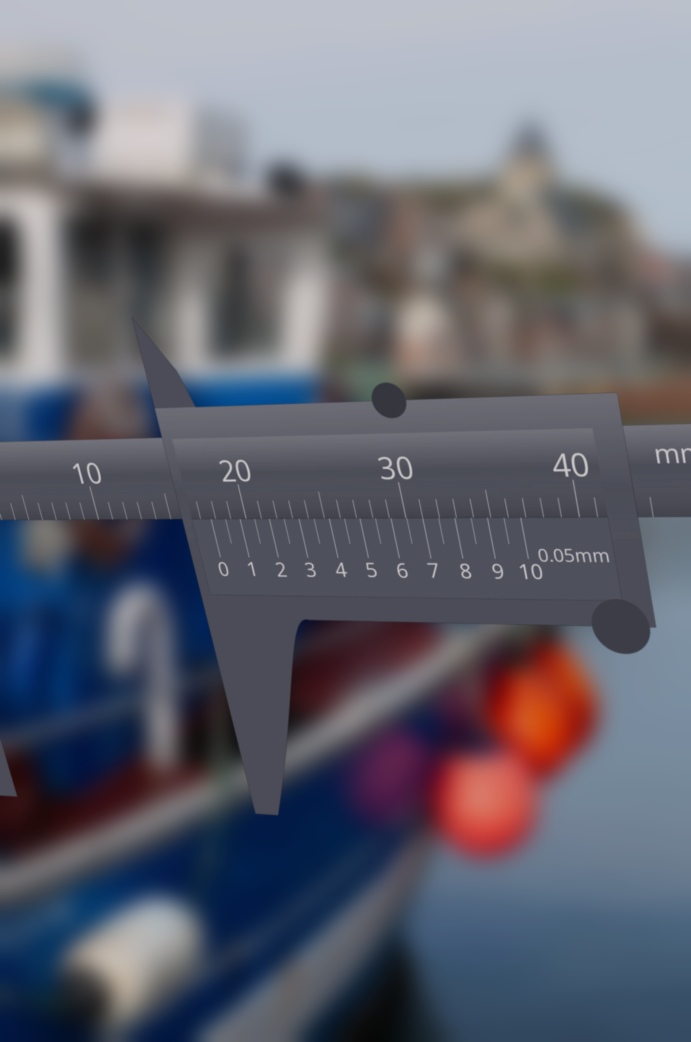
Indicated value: 17.7 mm
